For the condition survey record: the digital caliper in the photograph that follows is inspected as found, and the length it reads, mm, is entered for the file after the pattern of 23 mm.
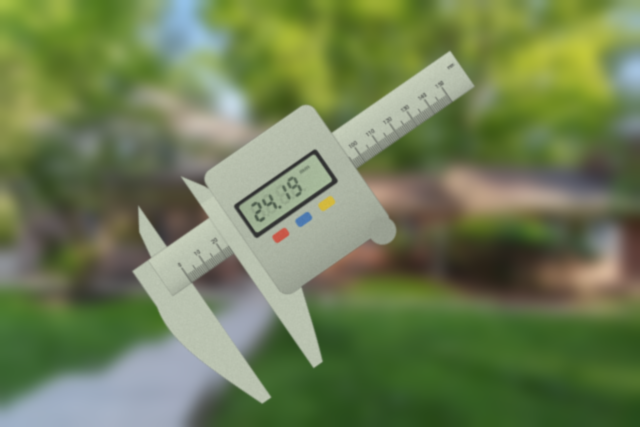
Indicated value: 24.19 mm
